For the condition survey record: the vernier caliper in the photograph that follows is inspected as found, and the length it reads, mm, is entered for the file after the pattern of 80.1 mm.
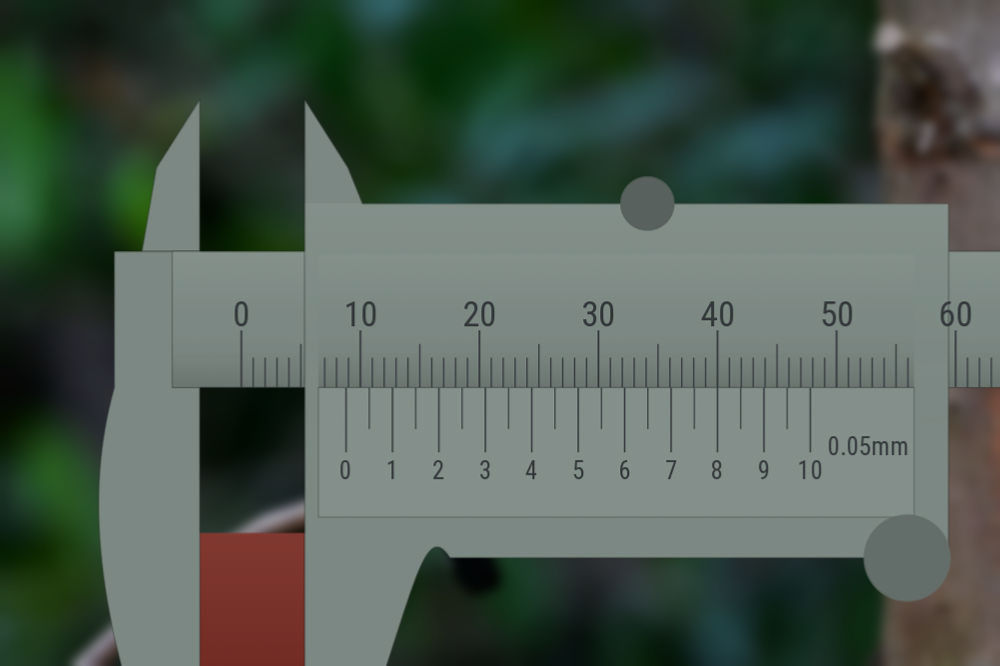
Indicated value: 8.8 mm
